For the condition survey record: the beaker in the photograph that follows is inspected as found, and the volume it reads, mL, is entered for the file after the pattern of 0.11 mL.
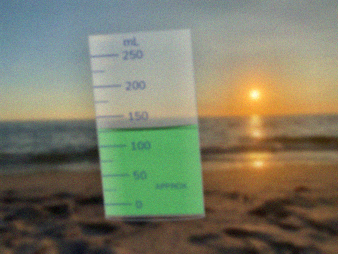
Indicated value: 125 mL
